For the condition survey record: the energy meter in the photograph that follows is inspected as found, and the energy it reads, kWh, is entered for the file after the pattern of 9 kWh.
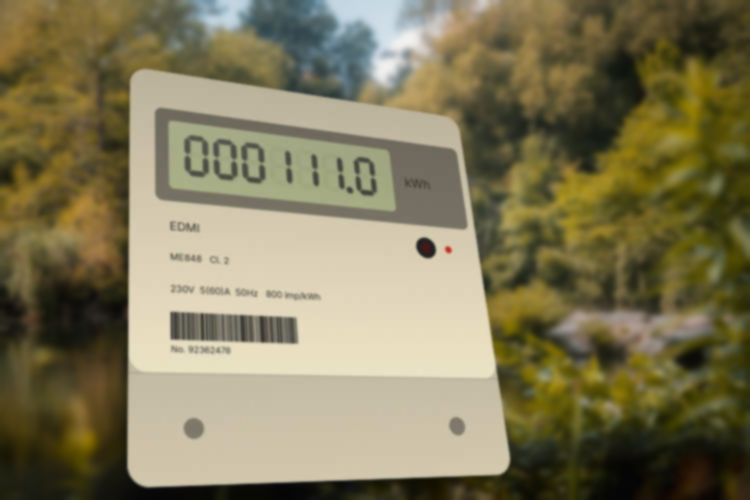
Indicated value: 111.0 kWh
